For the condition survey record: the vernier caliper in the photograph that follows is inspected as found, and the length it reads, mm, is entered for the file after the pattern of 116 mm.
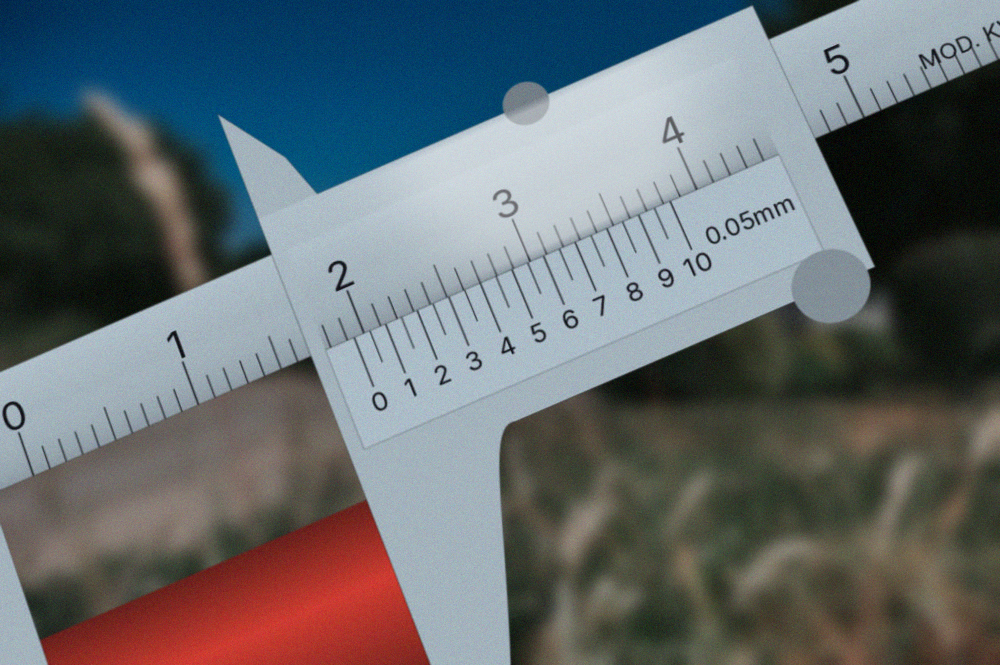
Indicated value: 19.4 mm
